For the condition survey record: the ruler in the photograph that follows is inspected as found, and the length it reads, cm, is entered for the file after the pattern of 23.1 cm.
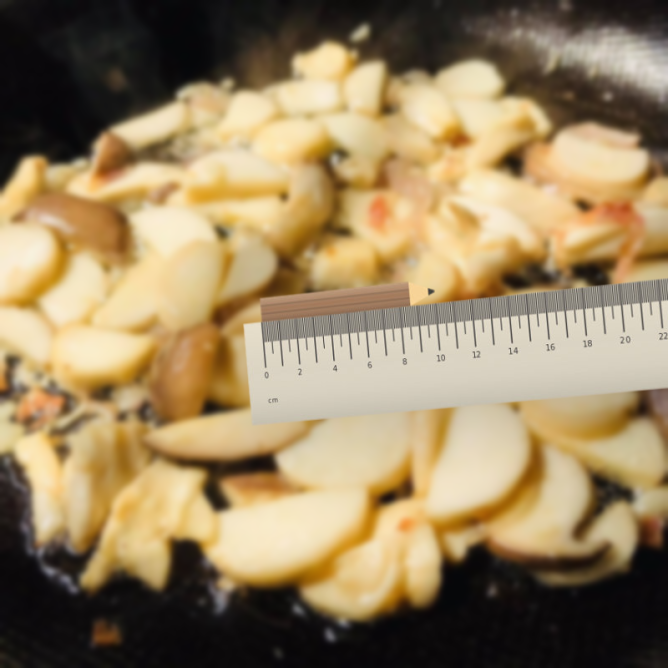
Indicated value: 10 cm
